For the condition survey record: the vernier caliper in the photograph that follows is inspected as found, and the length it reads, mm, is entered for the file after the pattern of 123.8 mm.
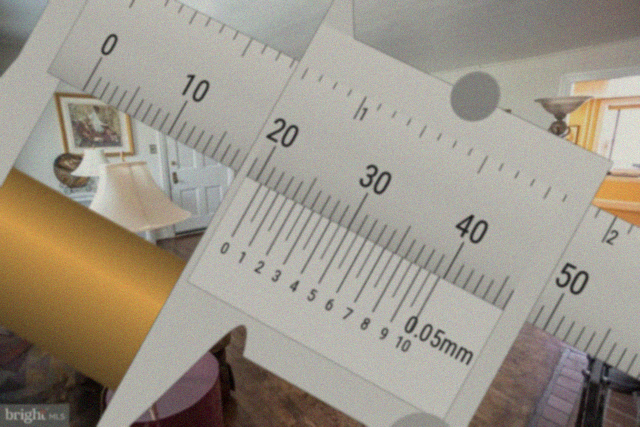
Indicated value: 20.6 mm
